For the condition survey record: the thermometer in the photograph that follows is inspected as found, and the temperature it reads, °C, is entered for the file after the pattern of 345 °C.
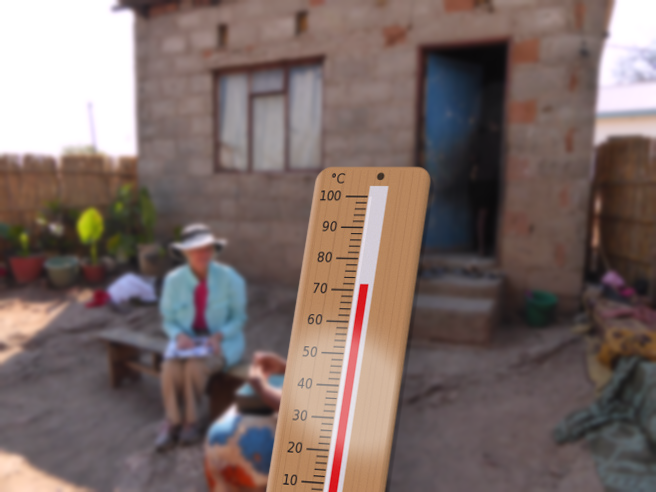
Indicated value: 72 °C
